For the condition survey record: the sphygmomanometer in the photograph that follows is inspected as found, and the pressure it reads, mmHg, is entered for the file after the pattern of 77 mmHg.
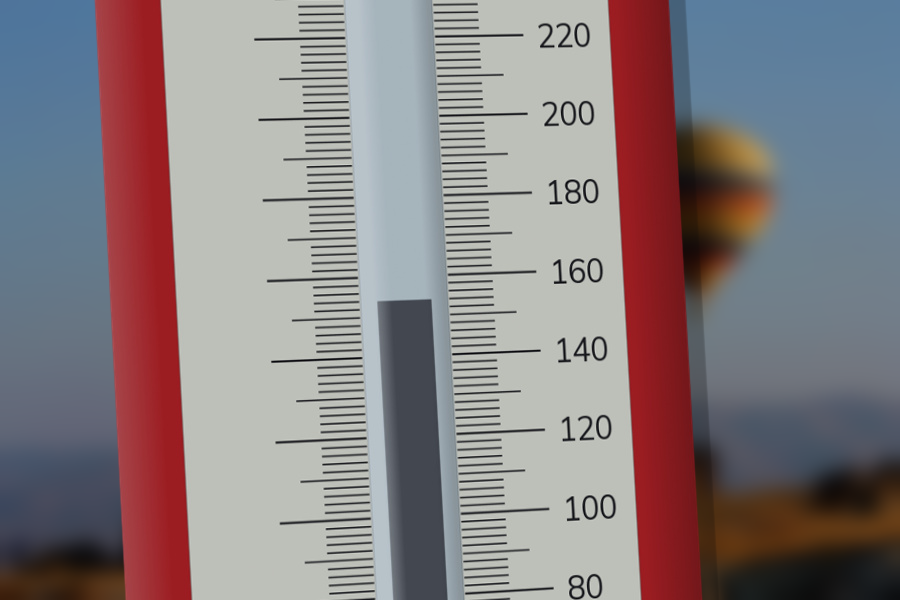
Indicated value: 154 mmHg
